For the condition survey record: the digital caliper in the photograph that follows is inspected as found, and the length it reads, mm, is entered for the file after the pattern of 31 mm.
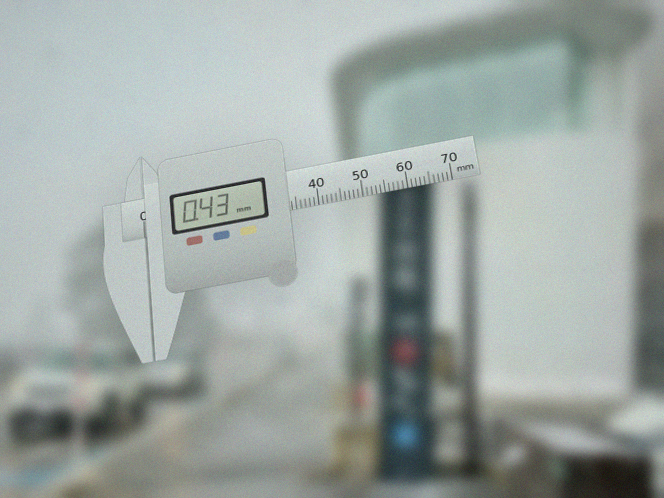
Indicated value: 0.43 mm
